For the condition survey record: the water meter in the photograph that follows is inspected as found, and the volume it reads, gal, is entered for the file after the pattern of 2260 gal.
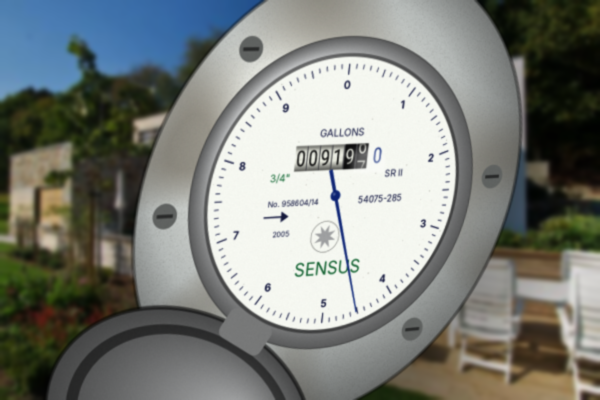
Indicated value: 91964.5 gal
